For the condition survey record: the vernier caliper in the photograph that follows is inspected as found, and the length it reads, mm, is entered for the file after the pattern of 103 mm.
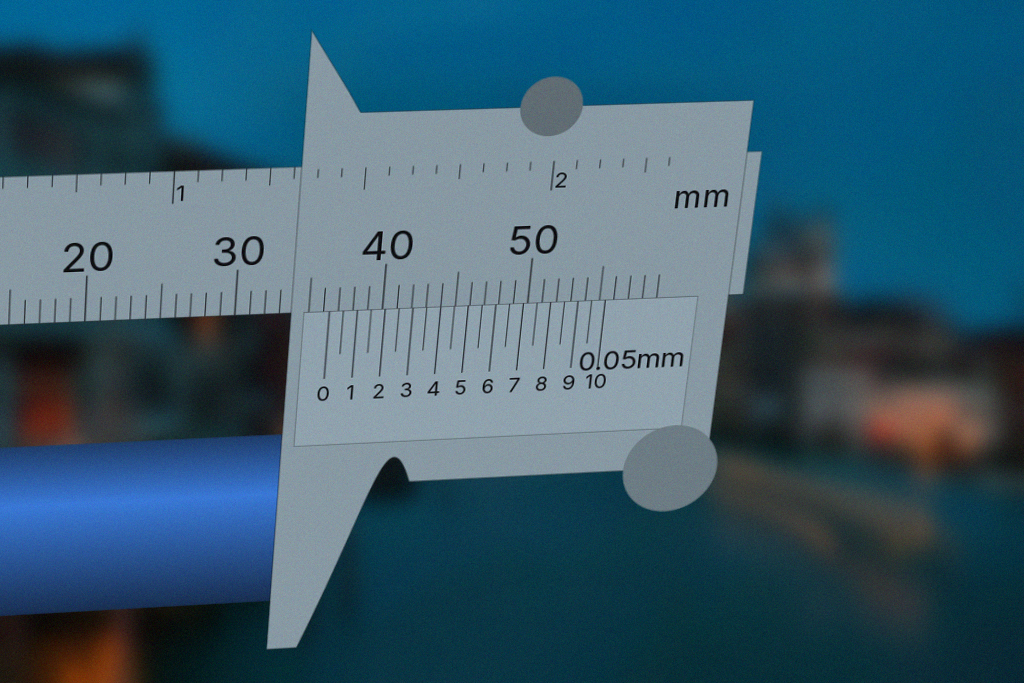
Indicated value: 36.4 mm
